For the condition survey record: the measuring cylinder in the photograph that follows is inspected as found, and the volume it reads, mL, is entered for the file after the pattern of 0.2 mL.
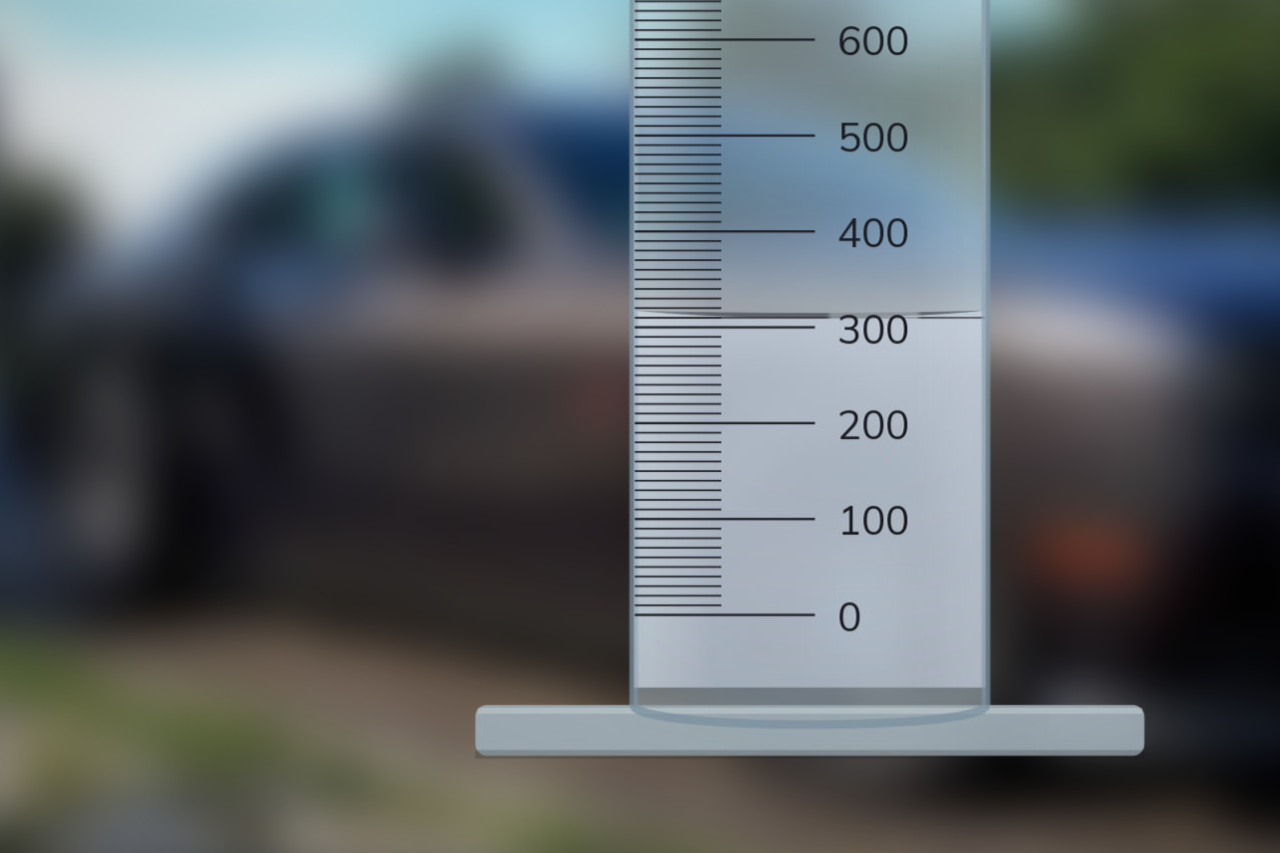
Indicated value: 310 mL
